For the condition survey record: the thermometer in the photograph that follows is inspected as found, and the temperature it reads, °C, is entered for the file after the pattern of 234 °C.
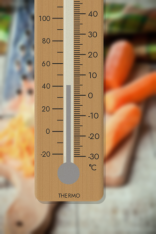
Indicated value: 5 °C
